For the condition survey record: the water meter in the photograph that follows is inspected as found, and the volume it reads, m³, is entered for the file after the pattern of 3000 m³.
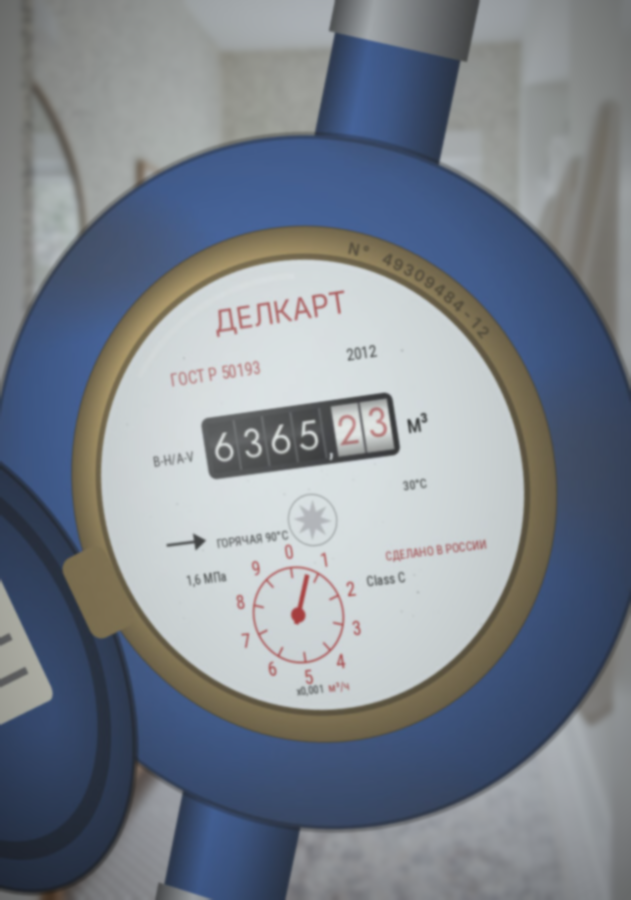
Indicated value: 6365.230 m³
